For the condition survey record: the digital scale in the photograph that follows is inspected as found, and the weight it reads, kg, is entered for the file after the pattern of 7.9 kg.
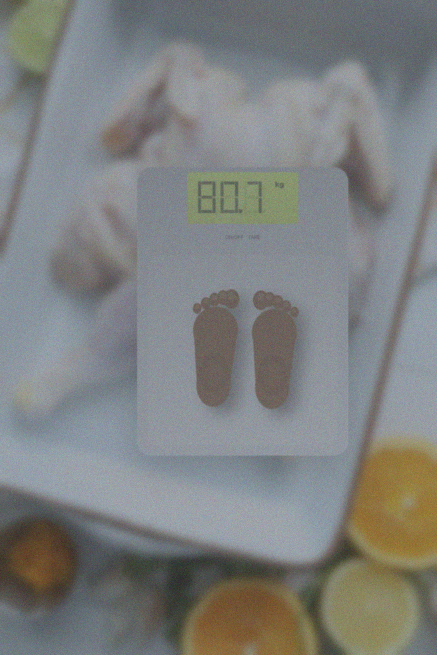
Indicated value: 80.7 kg
